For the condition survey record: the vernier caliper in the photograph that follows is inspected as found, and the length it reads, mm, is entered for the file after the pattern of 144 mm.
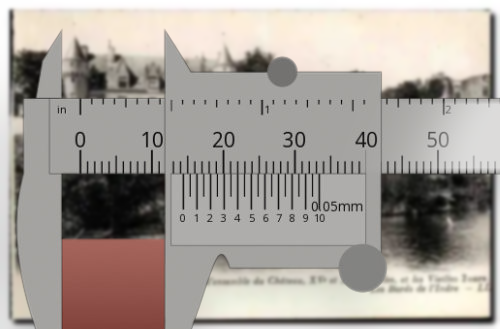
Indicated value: 14.4 mm
